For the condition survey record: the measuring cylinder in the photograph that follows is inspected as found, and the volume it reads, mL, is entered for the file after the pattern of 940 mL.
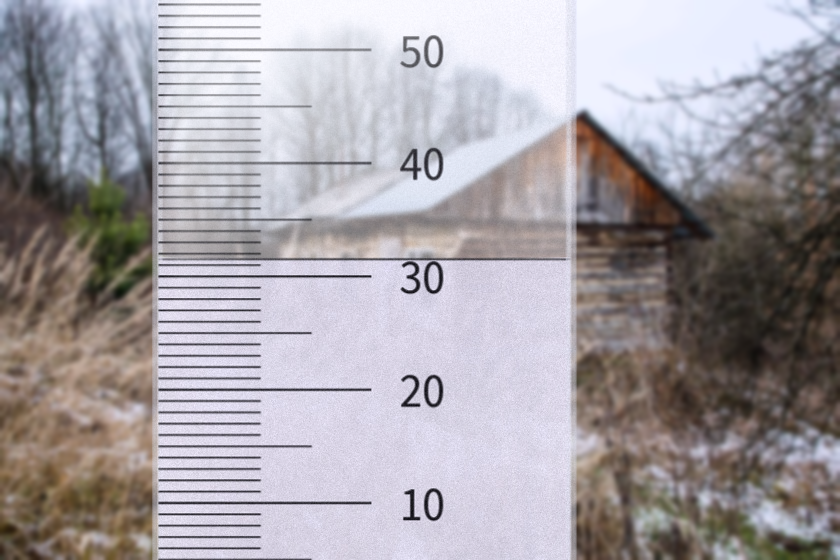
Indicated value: 31.5 mL
